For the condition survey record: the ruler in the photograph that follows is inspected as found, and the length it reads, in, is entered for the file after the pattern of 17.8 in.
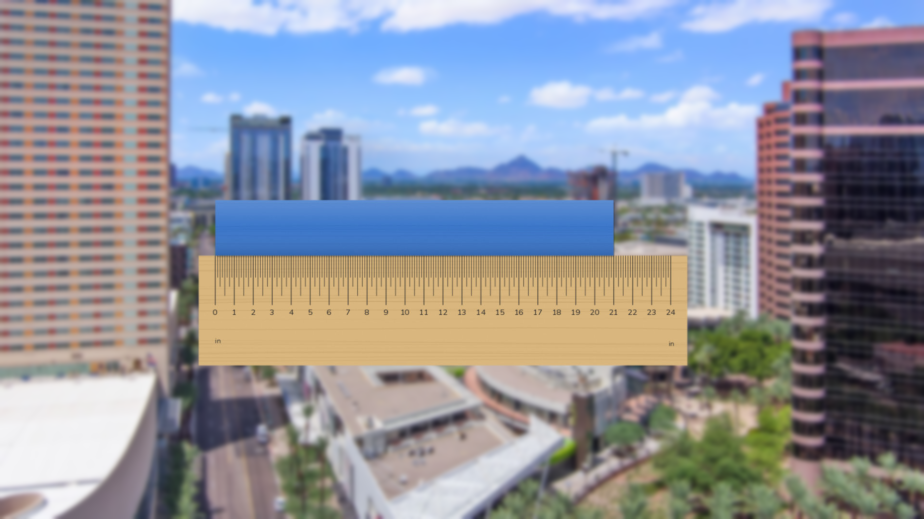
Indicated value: 21 in
